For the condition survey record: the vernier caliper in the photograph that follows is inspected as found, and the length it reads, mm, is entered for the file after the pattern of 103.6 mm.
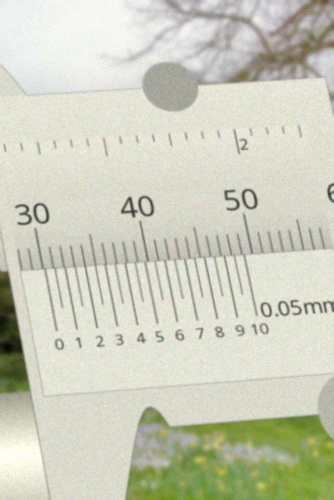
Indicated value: 30.2 mm
